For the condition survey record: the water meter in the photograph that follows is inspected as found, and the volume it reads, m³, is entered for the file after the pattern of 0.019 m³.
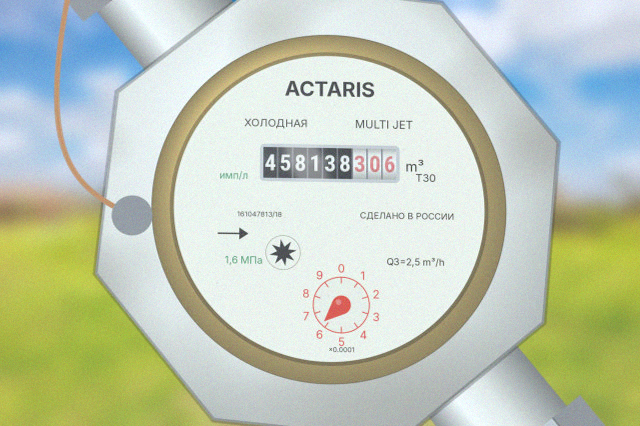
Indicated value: 458138.3066 m³
